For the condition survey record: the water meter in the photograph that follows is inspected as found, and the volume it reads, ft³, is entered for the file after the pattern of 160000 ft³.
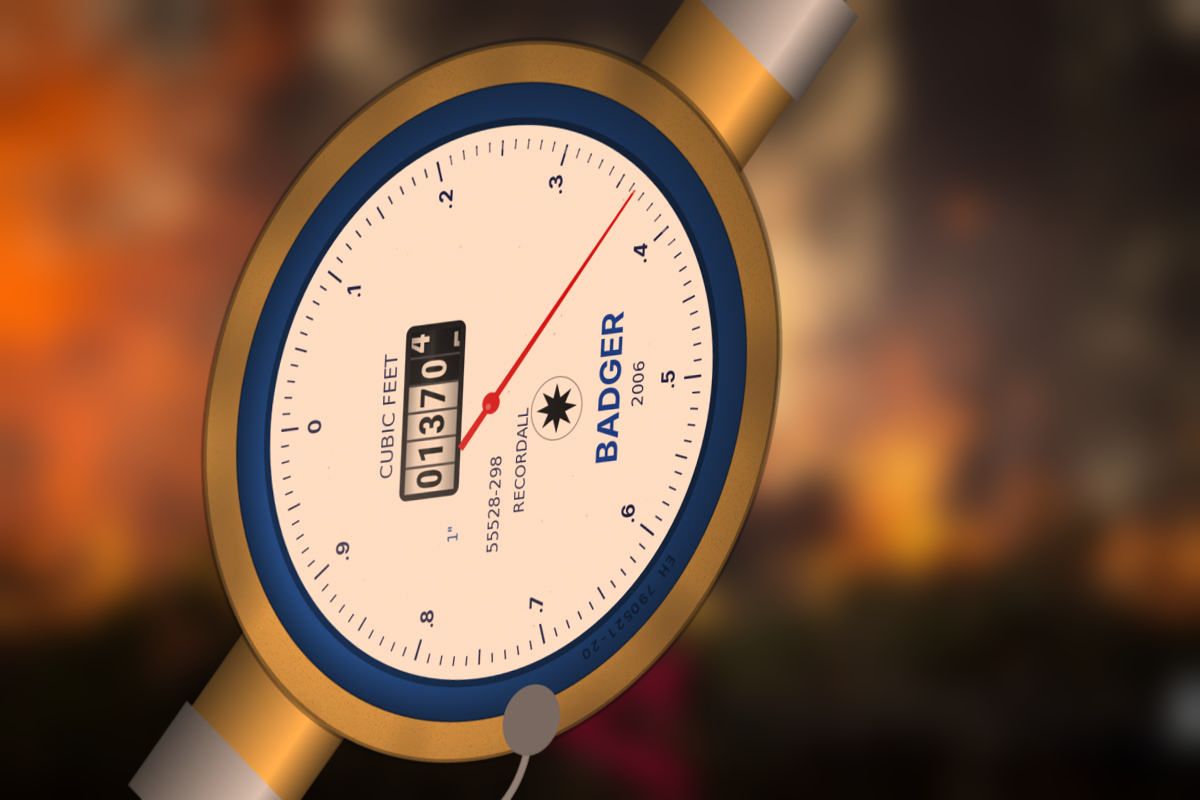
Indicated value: 13704.36 ft³
